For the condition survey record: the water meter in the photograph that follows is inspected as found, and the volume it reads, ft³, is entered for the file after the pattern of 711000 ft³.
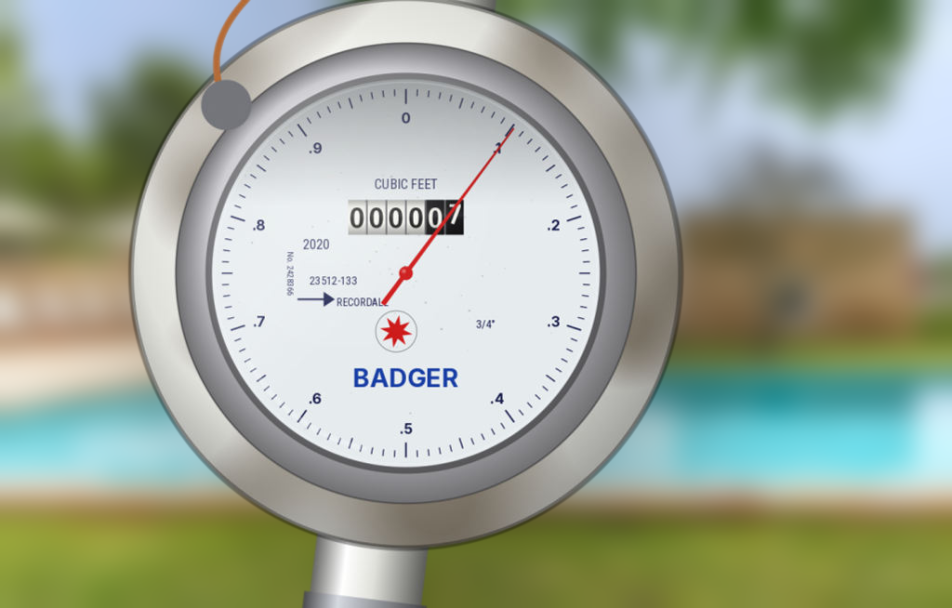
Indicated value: 7.10 ft³
